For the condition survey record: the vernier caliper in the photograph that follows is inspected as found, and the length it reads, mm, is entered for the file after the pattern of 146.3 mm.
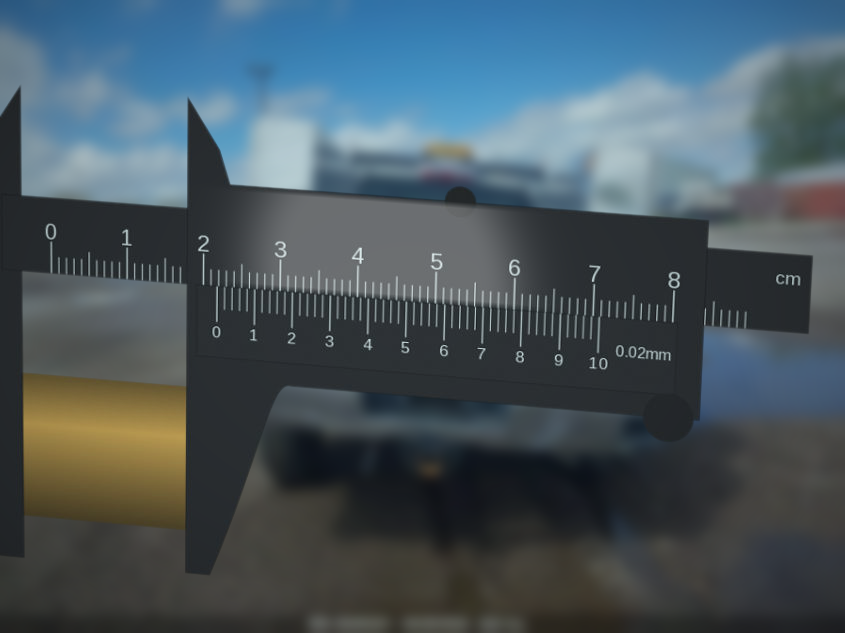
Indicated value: 21.8 mm
